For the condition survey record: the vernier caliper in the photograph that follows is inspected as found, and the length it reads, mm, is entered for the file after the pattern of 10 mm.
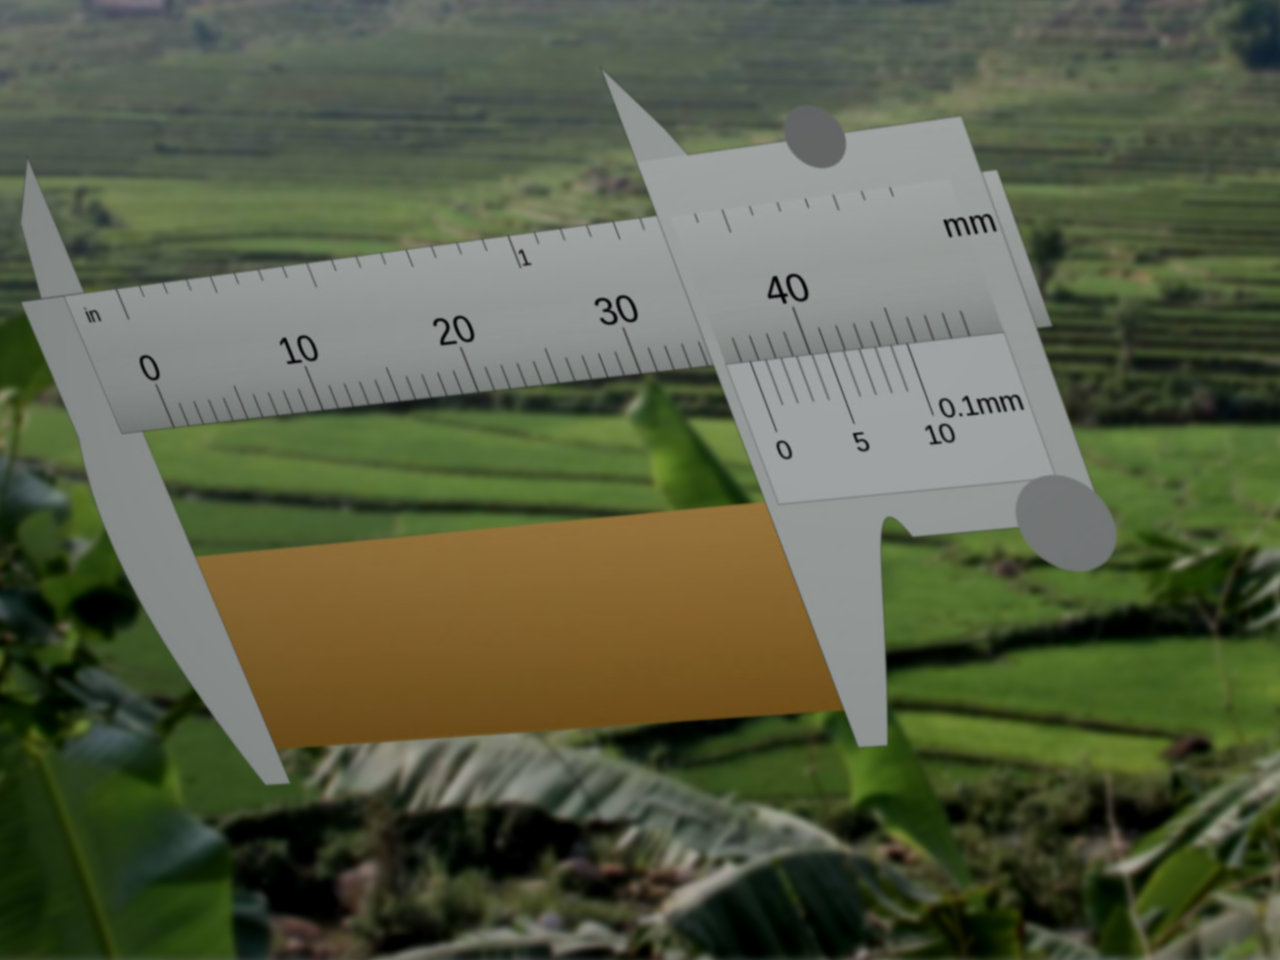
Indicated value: 36.5 mm
